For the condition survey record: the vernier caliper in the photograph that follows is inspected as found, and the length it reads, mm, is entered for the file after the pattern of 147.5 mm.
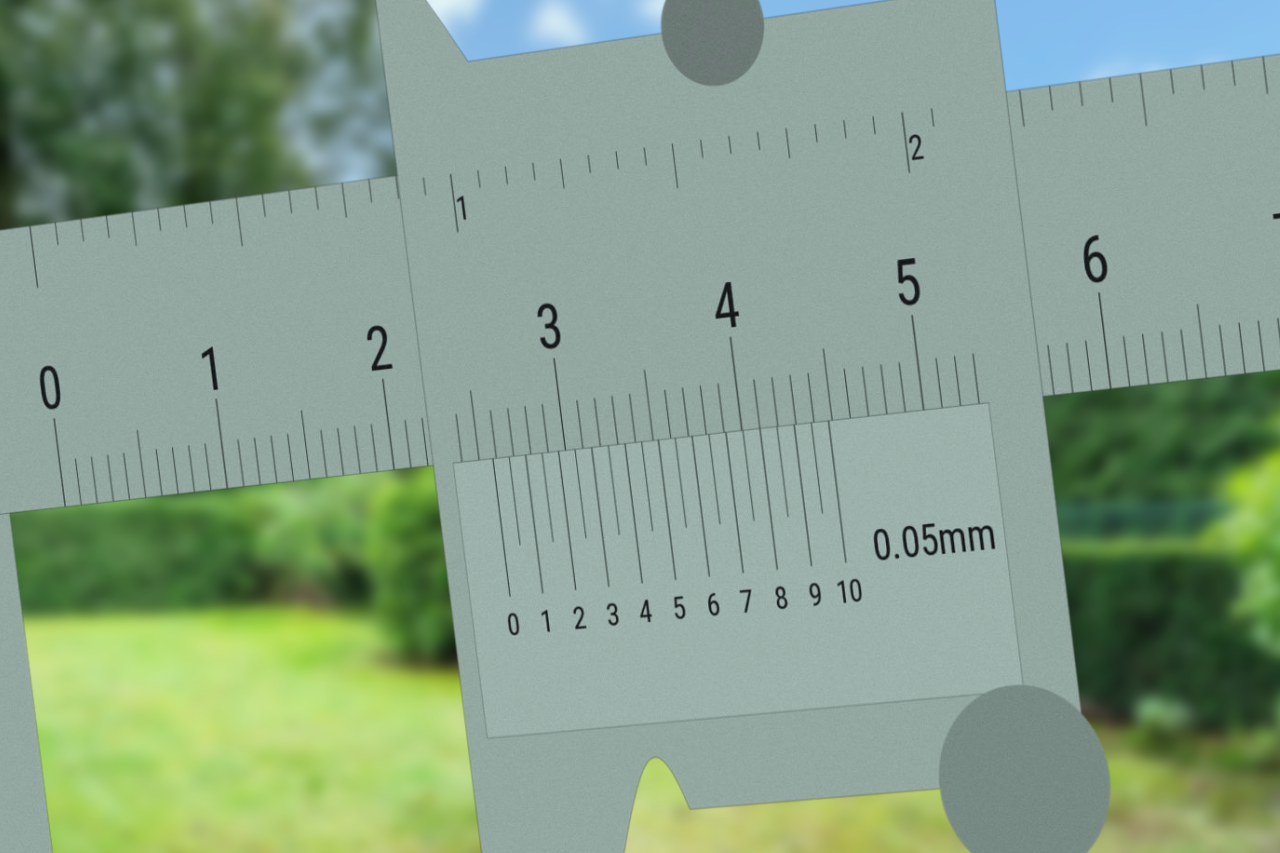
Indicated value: 25.8 mm
